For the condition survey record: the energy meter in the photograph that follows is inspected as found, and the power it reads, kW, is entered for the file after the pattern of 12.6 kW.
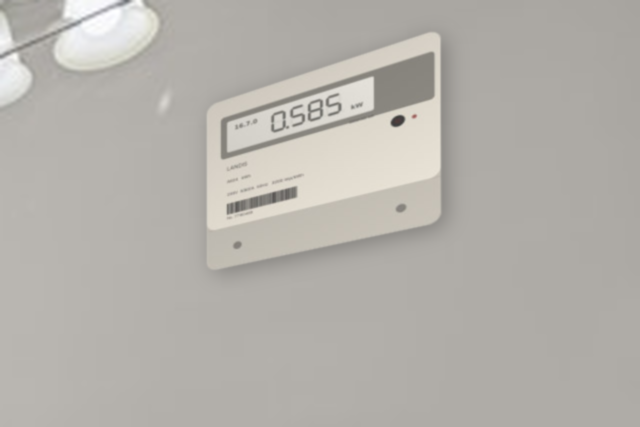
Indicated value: 0.585 kW
